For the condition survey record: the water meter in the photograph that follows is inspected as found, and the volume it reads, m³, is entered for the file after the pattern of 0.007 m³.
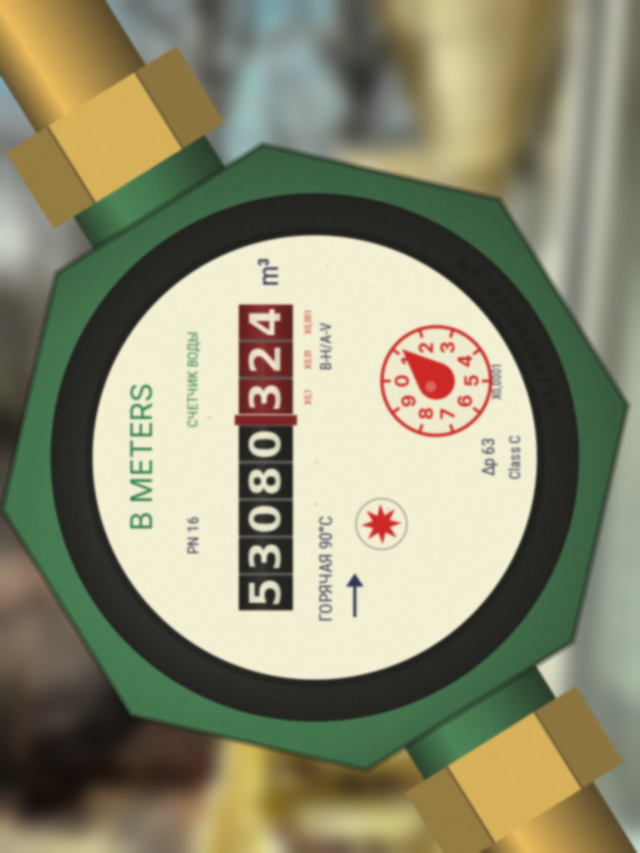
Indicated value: 53080.3241 m³
